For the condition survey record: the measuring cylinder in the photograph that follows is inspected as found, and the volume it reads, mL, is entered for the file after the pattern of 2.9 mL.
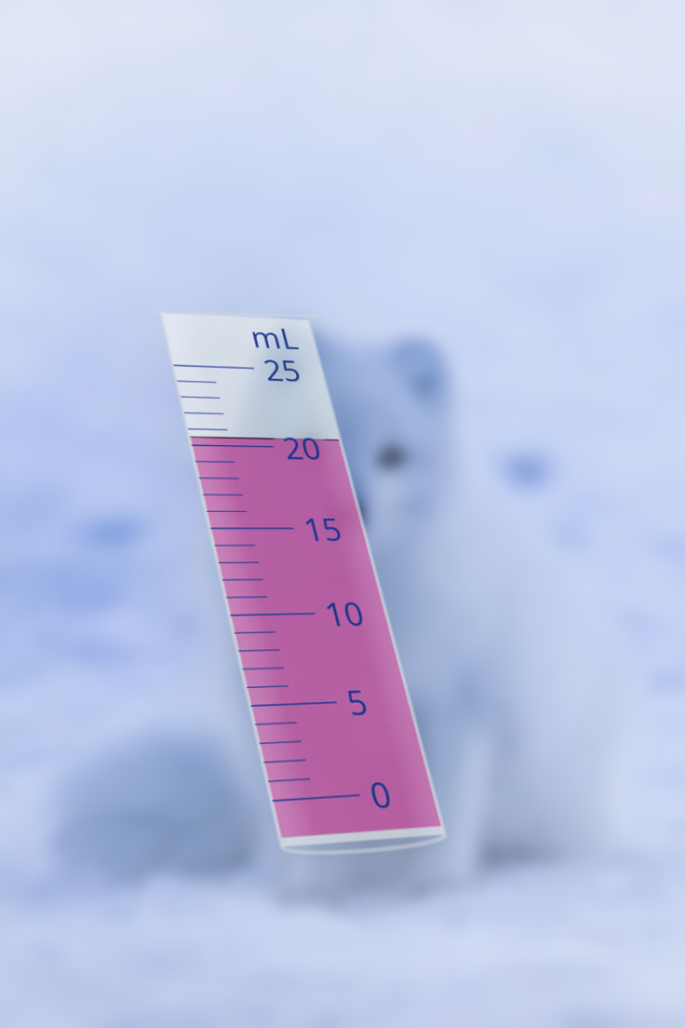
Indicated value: 20.5 mL
